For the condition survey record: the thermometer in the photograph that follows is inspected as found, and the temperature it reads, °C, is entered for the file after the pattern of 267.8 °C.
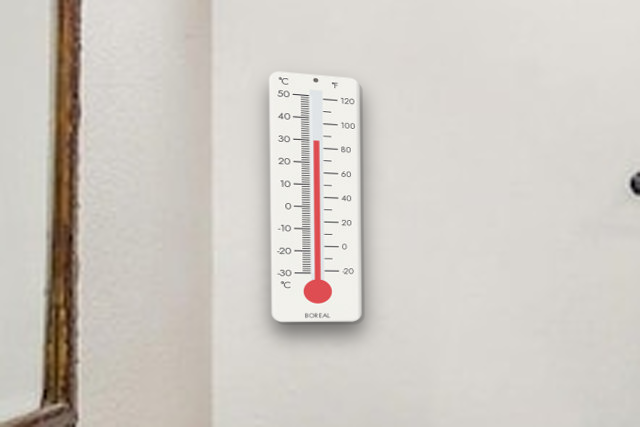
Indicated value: 30 °C
